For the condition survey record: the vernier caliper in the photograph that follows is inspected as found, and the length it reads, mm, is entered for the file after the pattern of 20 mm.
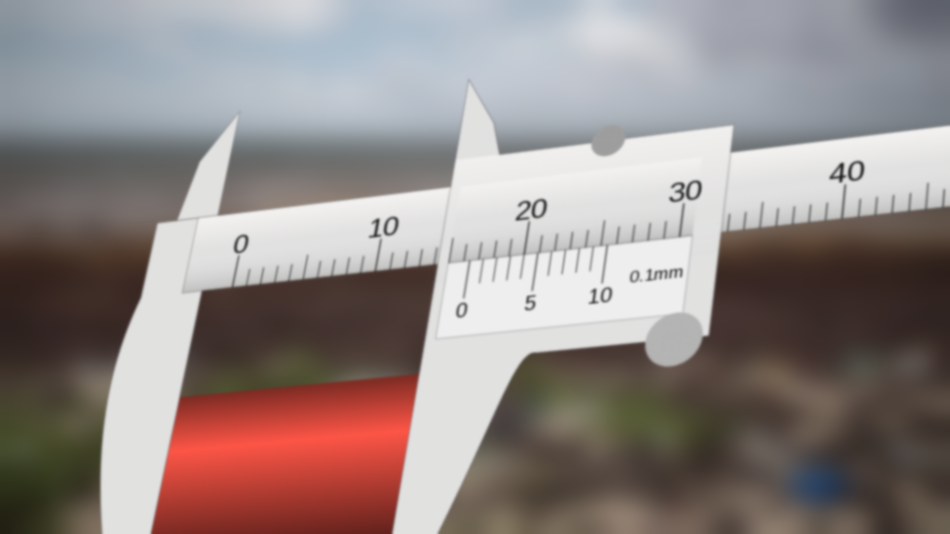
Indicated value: 16.4 mm
